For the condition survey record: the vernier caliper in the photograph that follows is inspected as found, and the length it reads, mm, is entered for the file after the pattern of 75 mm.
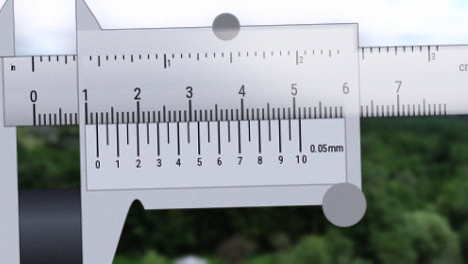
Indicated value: 12.0 mm
